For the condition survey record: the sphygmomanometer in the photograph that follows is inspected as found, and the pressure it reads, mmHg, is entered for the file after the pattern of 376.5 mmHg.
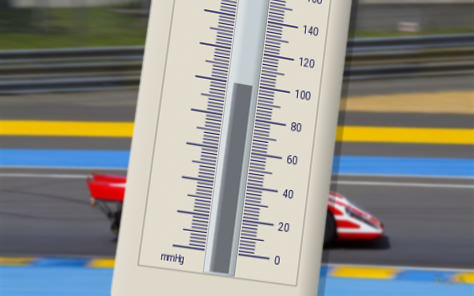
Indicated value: 100 mmHg
